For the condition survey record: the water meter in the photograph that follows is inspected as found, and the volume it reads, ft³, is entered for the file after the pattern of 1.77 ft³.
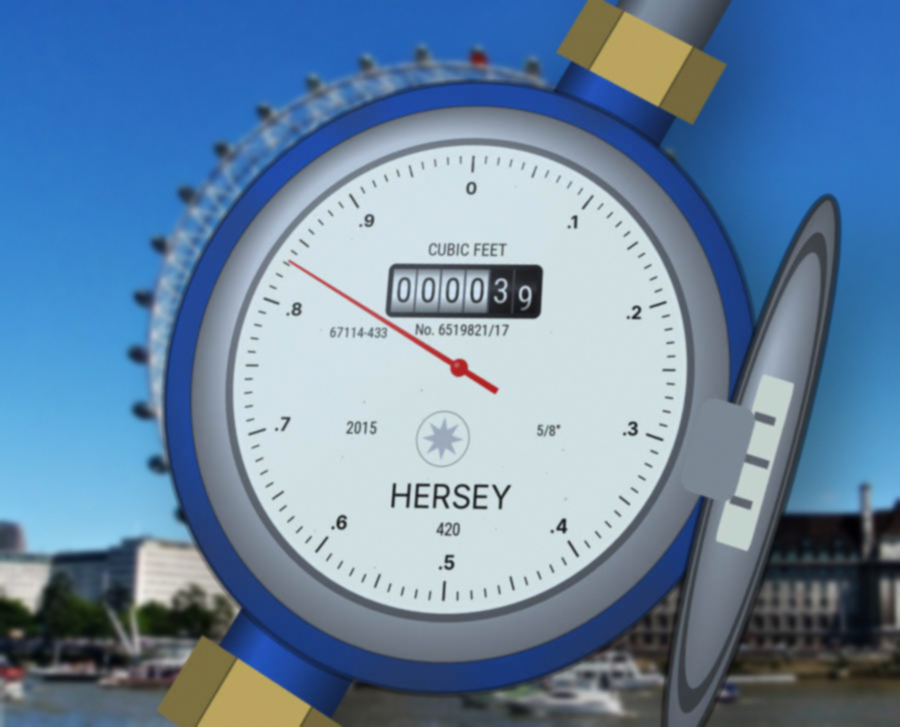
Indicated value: 38.83 ft³
